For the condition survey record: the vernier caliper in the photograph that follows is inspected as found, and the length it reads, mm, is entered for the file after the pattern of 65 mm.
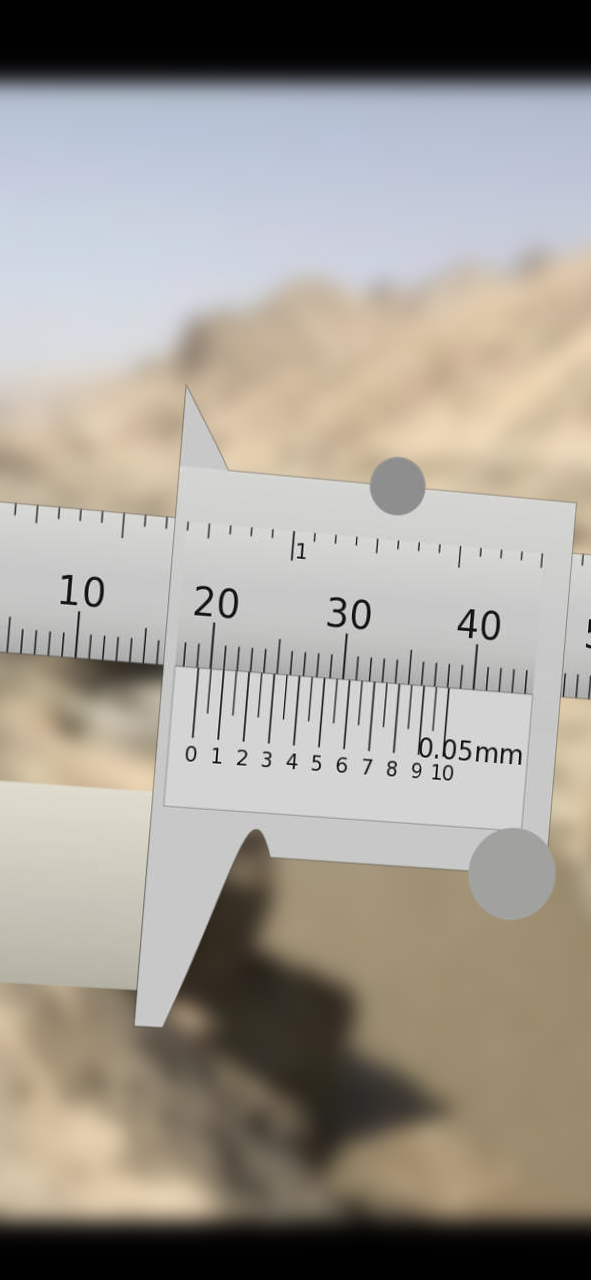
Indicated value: 19.1 mm
